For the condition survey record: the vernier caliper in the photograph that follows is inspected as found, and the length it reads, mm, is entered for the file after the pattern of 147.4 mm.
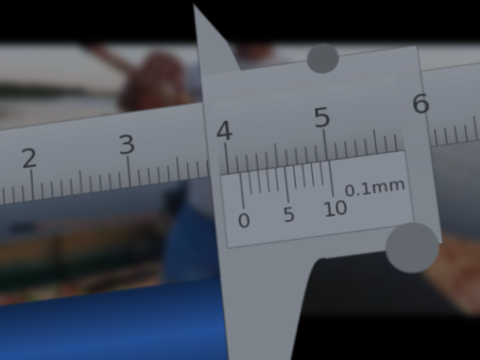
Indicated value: 41.2 mm
